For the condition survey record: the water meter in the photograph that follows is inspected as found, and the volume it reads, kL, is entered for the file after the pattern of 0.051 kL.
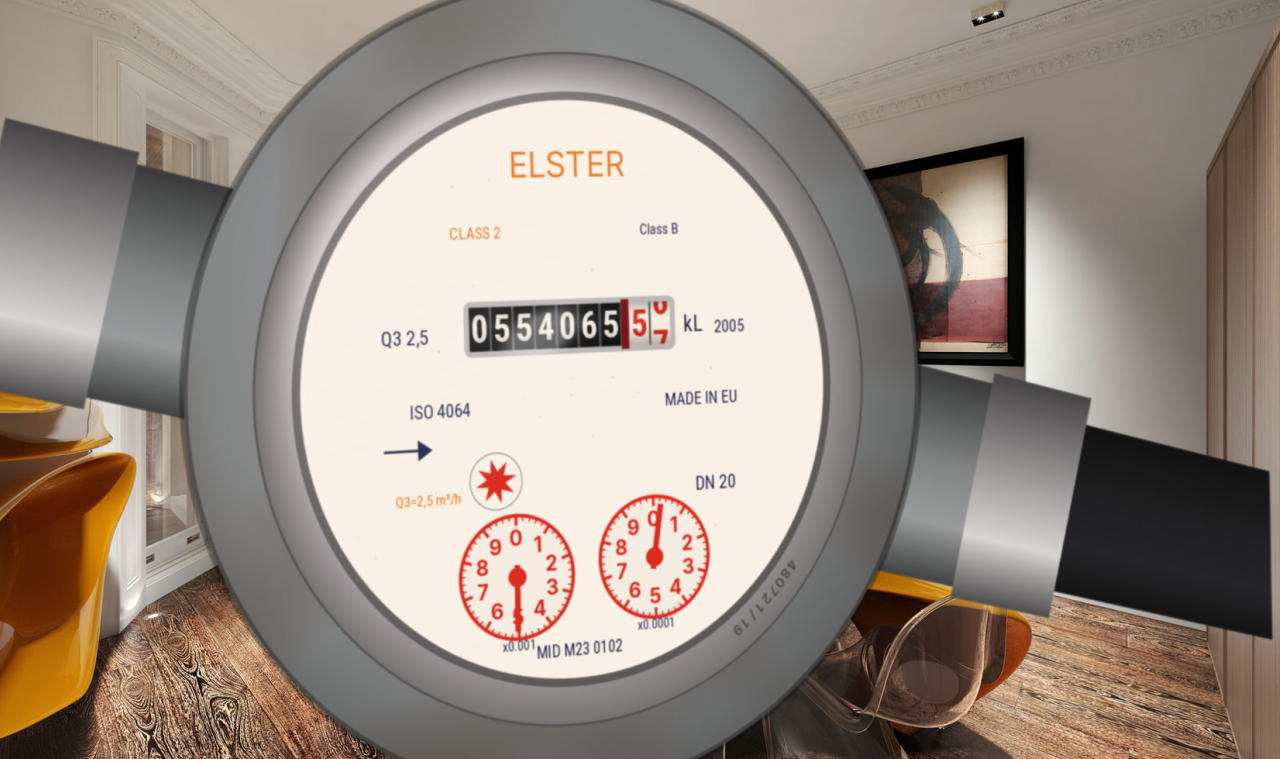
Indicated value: 554065.5650 kL
